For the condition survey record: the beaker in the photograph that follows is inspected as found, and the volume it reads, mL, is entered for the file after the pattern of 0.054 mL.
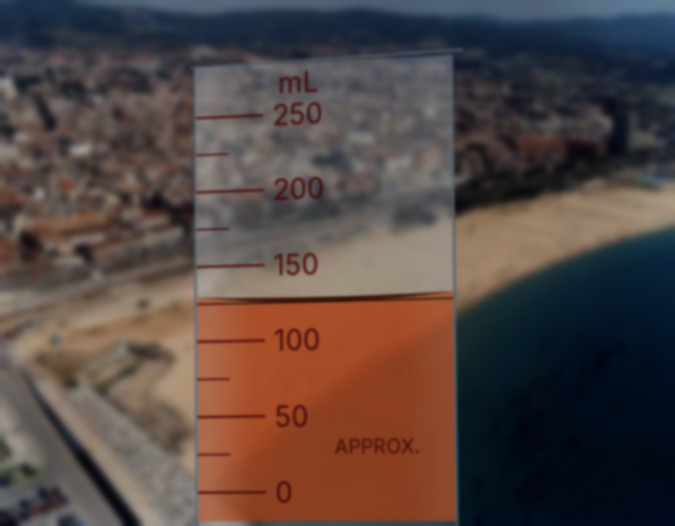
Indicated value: 125 mL
